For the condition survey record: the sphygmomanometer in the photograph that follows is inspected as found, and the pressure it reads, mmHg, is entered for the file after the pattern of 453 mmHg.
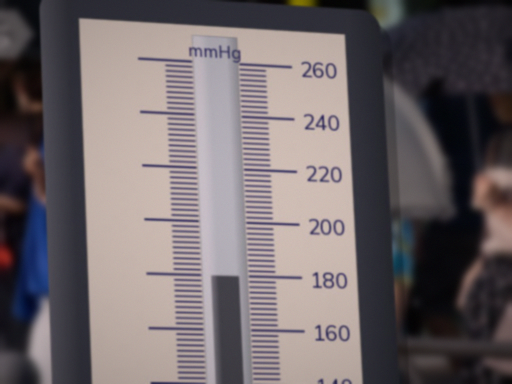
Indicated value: 180 mmHg
